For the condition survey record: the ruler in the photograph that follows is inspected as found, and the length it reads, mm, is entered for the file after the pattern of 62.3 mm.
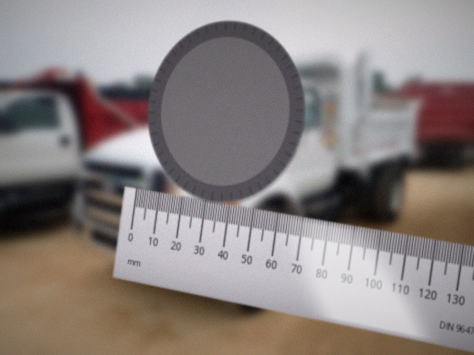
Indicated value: 65 mm
